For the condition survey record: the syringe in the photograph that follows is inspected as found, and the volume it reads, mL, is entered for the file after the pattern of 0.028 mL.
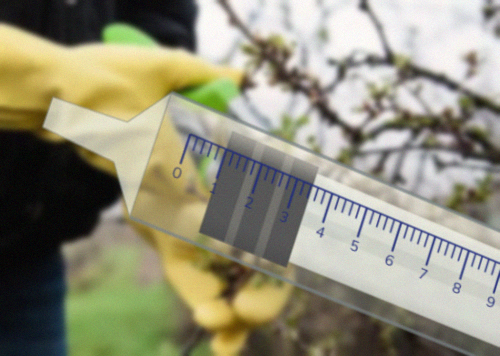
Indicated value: 1 mL
